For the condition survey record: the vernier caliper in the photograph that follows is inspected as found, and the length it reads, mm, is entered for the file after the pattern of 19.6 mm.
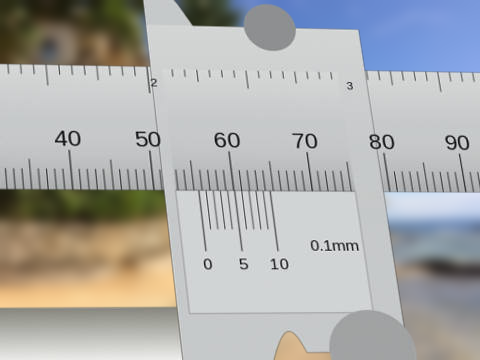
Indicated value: 55.6 mm
